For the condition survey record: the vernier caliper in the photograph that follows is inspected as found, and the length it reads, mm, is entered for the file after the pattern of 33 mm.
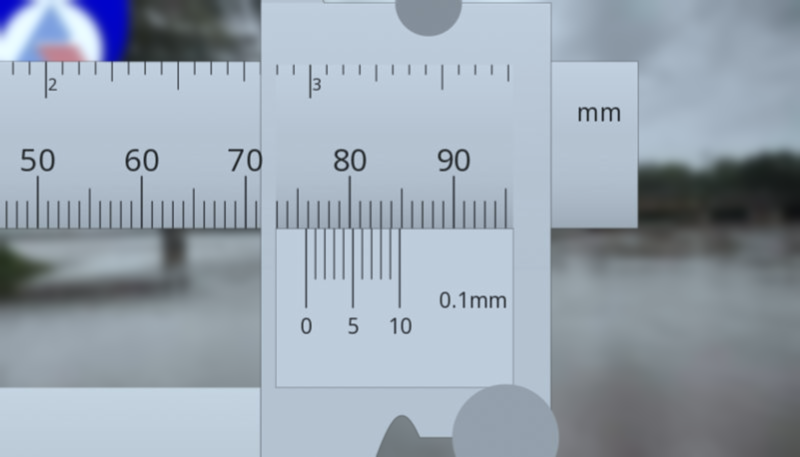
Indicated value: 75.8 mm
